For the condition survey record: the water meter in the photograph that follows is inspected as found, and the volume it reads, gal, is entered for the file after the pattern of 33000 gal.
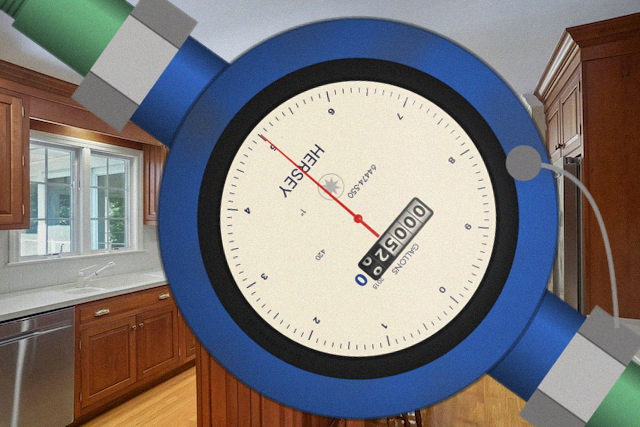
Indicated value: 5285.0 gal
